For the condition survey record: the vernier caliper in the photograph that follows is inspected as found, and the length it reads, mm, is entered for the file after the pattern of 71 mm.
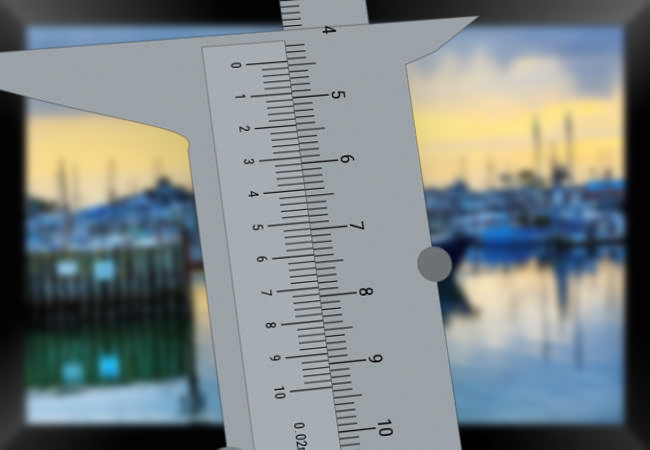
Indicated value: 44.4 mm
